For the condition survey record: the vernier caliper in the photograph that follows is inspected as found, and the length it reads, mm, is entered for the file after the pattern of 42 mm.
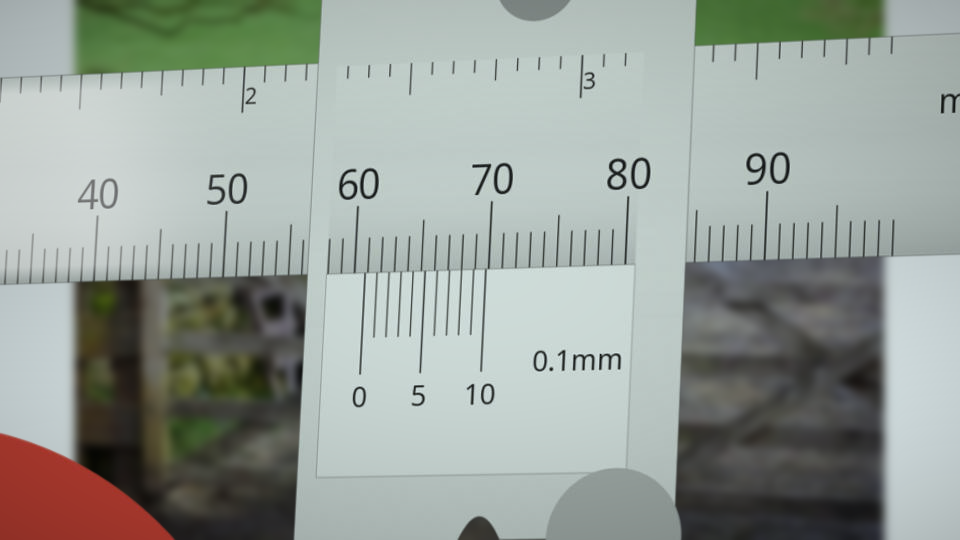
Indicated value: 60.8 mm
